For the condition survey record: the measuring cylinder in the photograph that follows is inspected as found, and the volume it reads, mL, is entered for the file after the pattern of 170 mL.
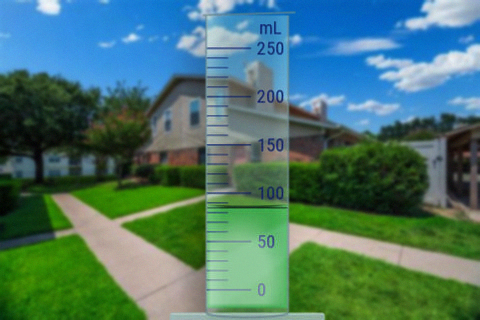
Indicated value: 85 mL
